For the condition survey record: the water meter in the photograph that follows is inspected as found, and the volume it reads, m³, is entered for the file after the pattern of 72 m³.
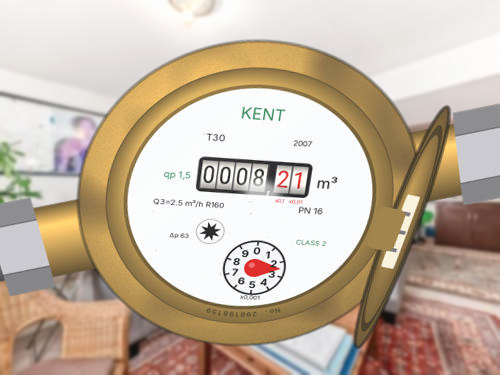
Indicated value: 8.212 m³
